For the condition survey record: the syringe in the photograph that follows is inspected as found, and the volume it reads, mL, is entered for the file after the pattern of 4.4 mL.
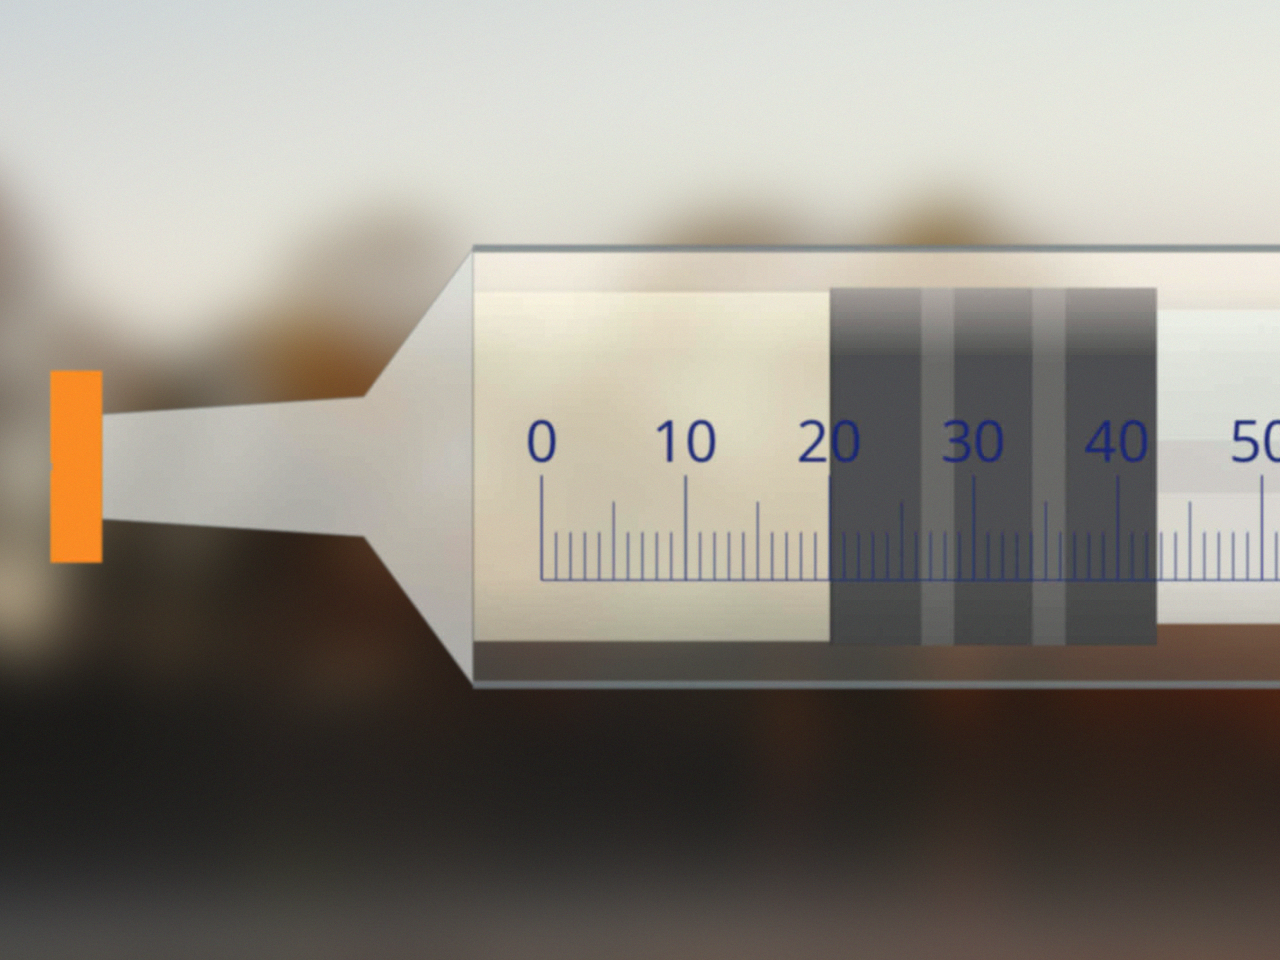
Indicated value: 20 mL
